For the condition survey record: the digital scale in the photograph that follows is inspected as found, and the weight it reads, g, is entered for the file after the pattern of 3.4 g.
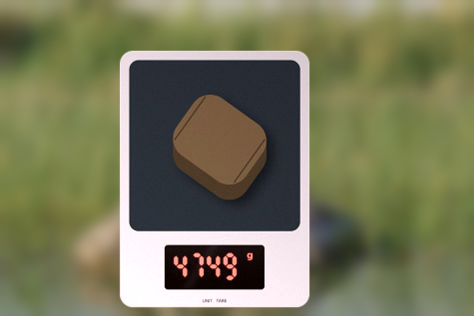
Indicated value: 4749 g
